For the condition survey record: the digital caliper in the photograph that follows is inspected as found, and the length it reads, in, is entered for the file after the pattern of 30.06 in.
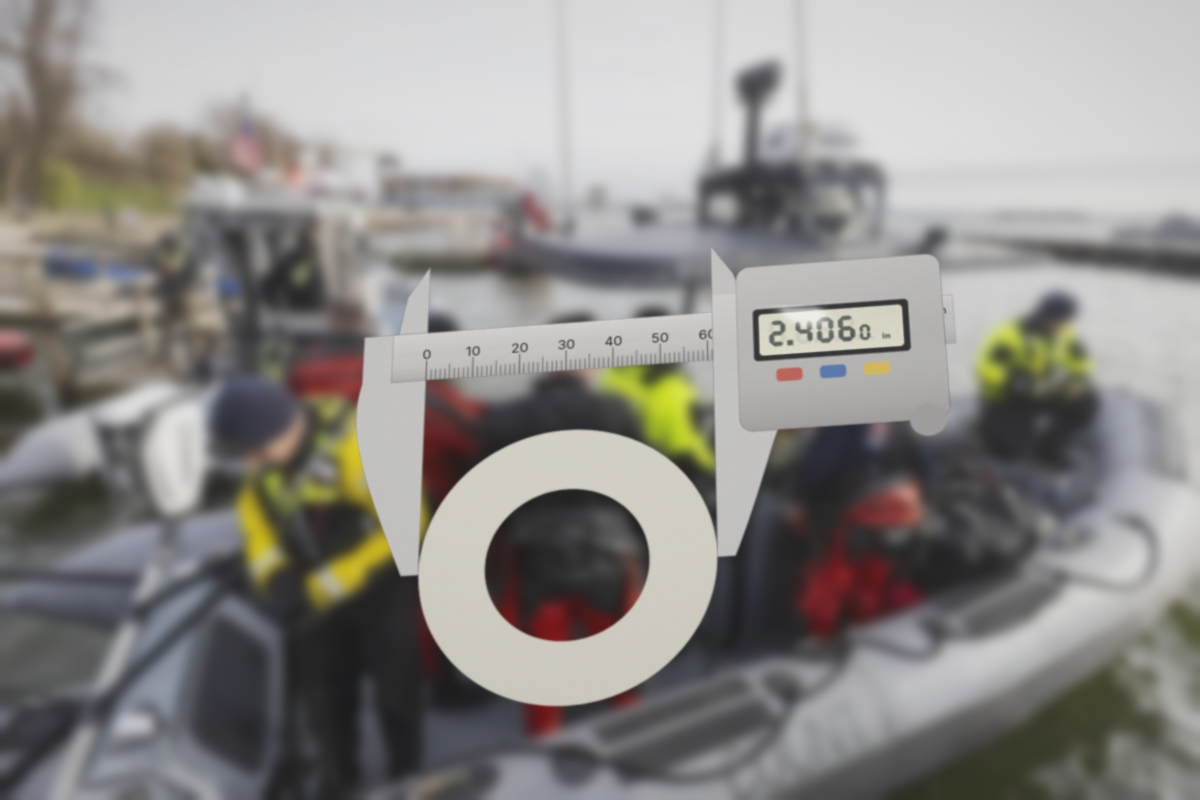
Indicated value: 2.4060 in
